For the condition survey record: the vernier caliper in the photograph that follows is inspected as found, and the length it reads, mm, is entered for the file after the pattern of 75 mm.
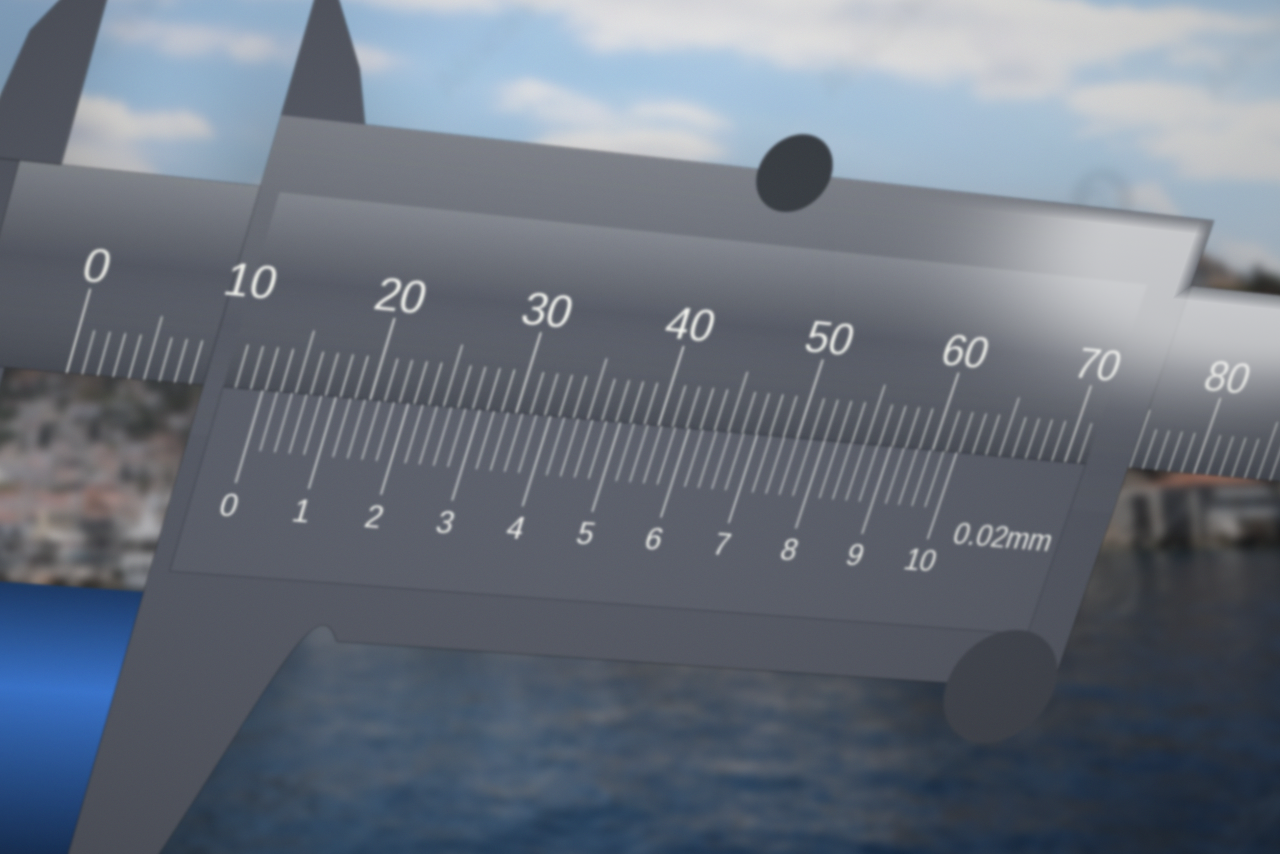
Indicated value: 12.8 mm
